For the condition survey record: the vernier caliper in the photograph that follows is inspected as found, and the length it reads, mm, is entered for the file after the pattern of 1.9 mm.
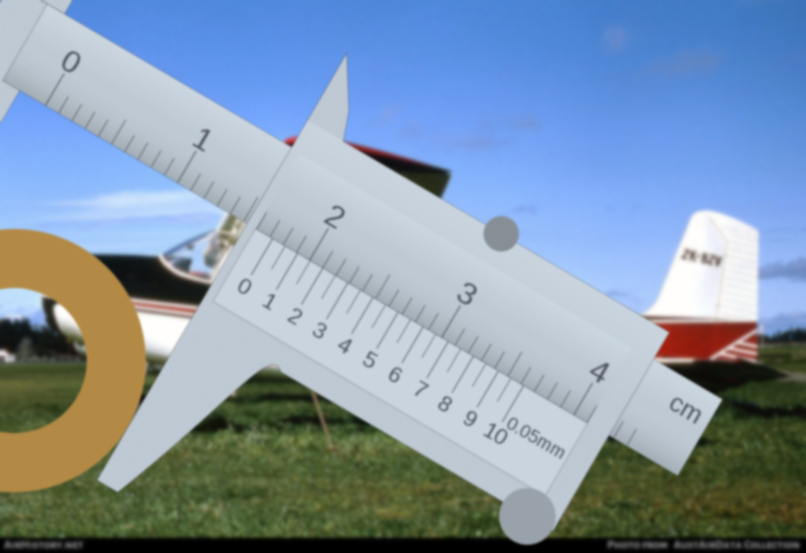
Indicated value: 17.2 mm
